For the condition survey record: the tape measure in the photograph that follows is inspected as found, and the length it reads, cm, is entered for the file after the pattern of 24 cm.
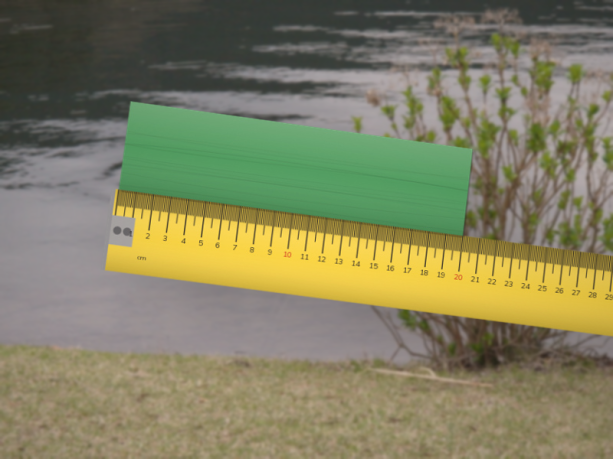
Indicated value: 20 cm
